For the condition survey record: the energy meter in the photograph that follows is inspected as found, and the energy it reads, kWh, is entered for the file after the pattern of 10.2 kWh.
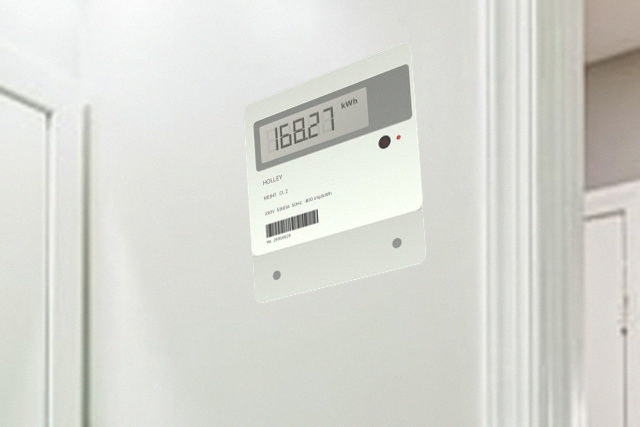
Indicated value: 168.27 kWh
